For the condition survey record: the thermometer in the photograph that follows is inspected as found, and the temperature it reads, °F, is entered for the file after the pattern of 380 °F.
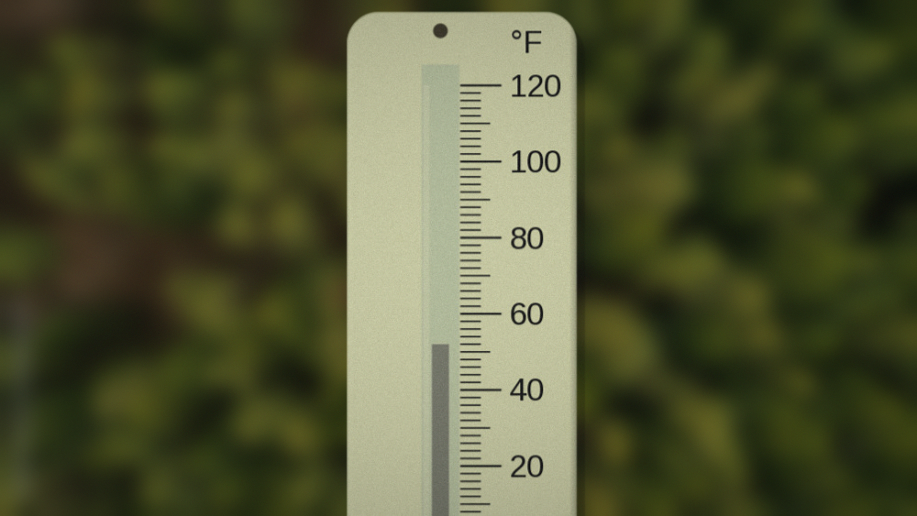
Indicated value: 52 °F
